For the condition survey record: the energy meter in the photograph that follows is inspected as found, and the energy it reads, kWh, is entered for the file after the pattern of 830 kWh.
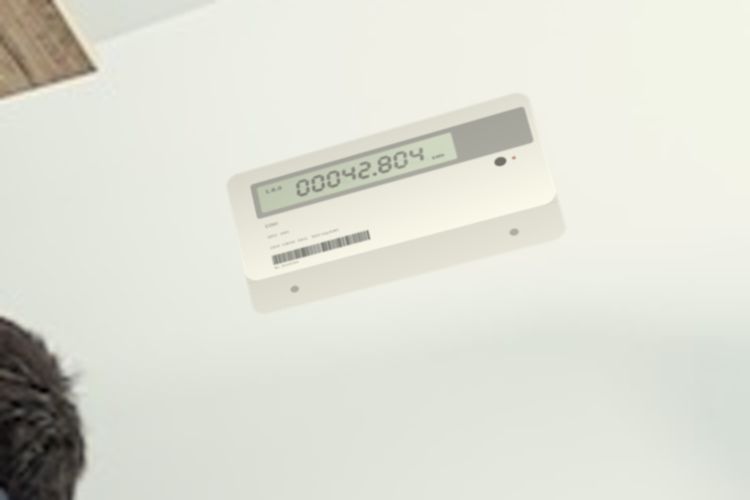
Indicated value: 42.804 kWh
